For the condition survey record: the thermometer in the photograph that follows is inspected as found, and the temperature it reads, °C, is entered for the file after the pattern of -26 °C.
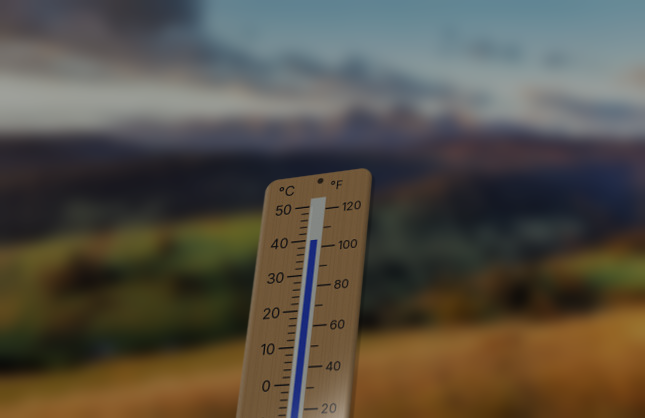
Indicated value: 40 °C
